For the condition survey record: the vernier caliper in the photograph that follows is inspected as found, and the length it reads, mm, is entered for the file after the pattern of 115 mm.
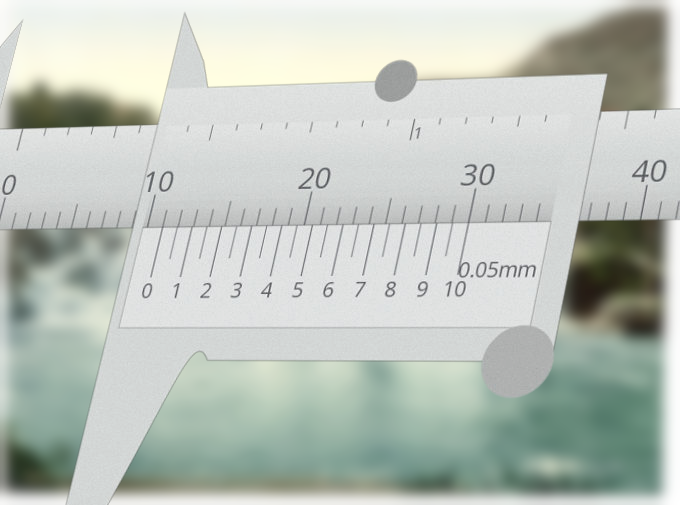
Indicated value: 11.0 mm
